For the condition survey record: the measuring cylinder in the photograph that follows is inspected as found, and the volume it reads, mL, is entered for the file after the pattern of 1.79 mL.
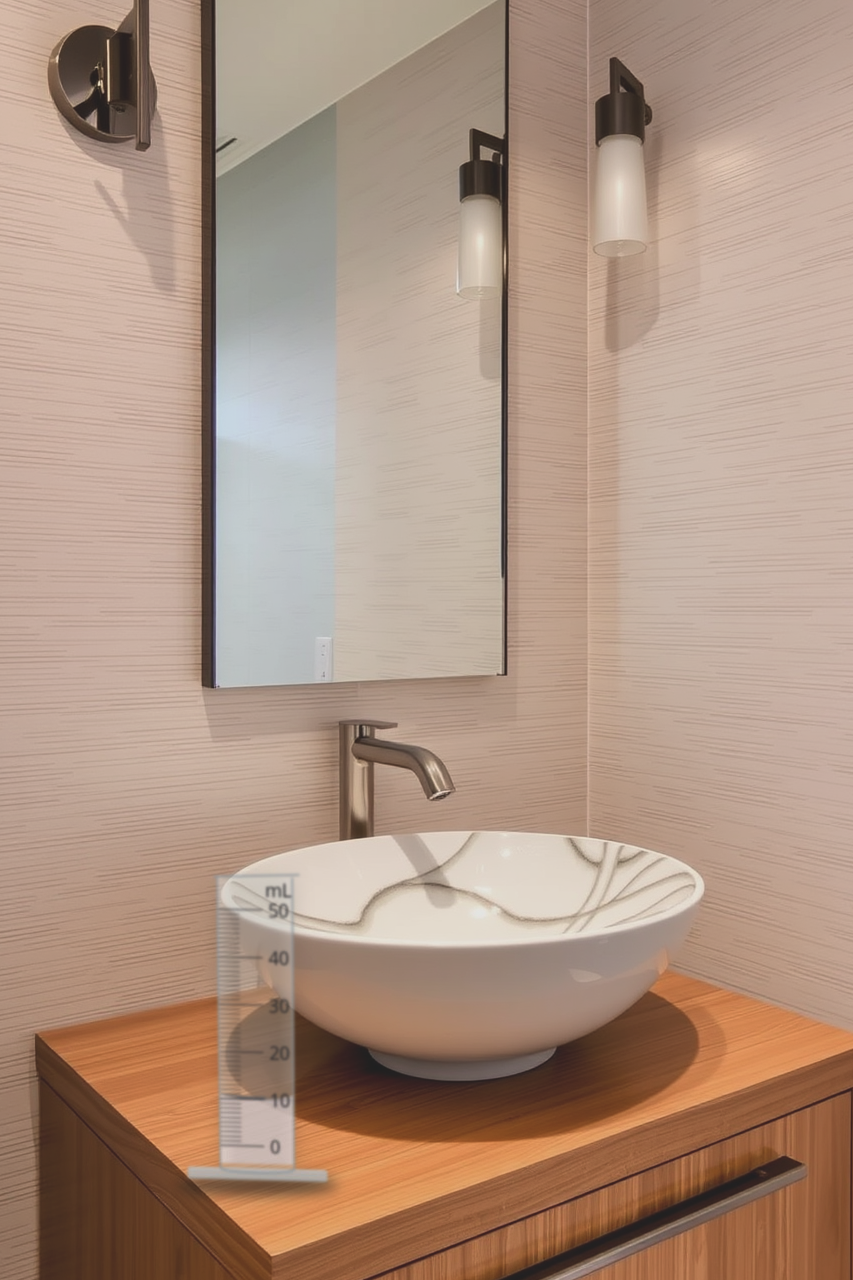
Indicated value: 10 mL
